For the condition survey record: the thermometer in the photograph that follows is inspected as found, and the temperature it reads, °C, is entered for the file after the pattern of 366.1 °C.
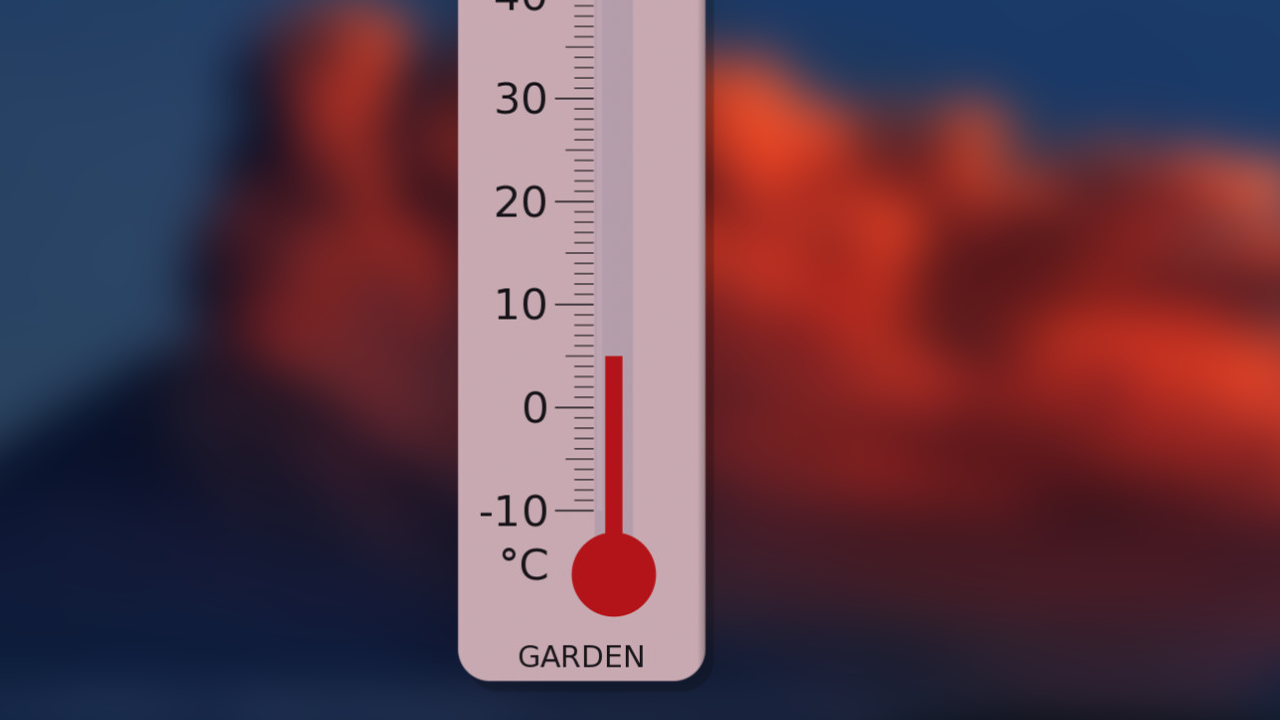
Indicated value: 5 °C
